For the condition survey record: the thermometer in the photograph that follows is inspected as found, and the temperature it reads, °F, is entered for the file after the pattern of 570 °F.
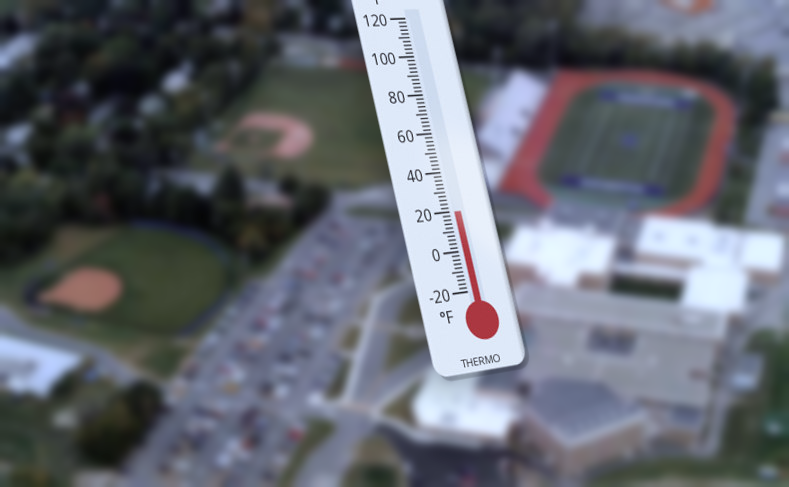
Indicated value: 20 °F
